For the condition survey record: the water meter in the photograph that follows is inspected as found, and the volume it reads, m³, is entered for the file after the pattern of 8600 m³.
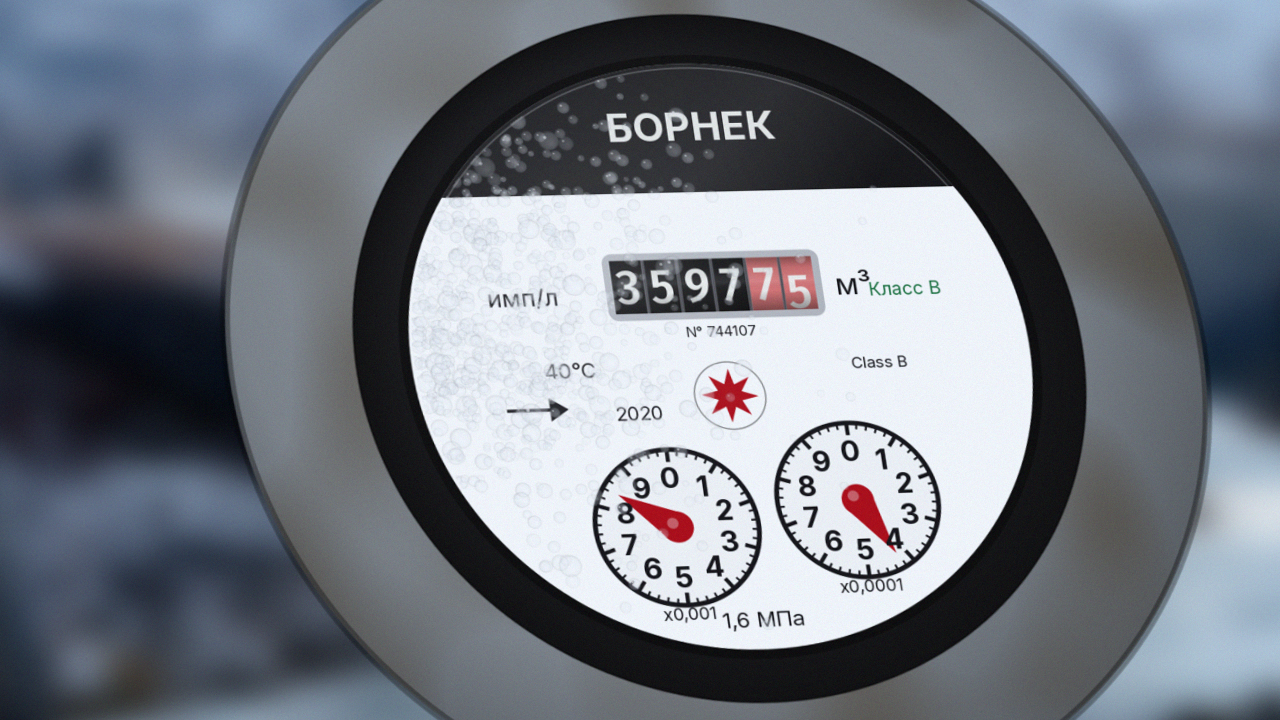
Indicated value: 3597.7484 m³
